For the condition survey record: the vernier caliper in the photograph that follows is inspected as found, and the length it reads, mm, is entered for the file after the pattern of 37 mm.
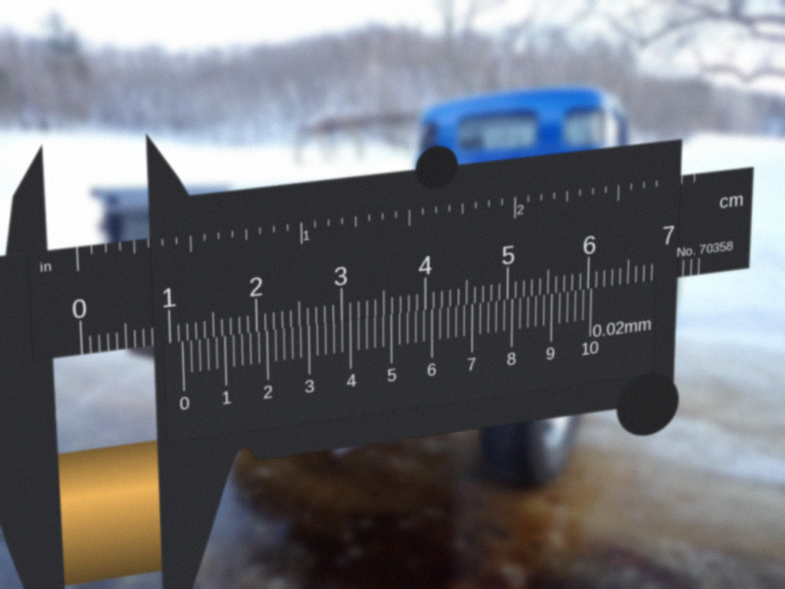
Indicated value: 11.4 mm
